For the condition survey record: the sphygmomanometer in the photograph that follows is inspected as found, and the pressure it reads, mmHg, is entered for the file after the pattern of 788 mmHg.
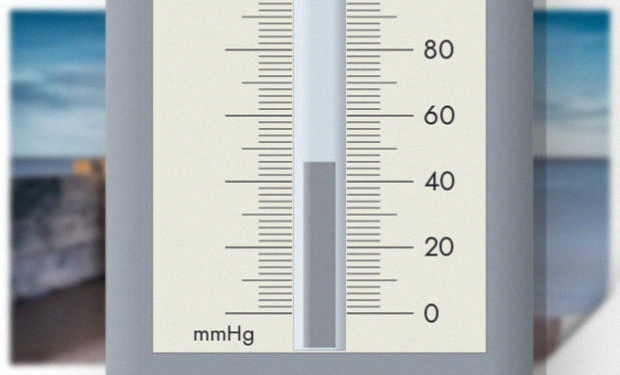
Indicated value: 46 mmHg
